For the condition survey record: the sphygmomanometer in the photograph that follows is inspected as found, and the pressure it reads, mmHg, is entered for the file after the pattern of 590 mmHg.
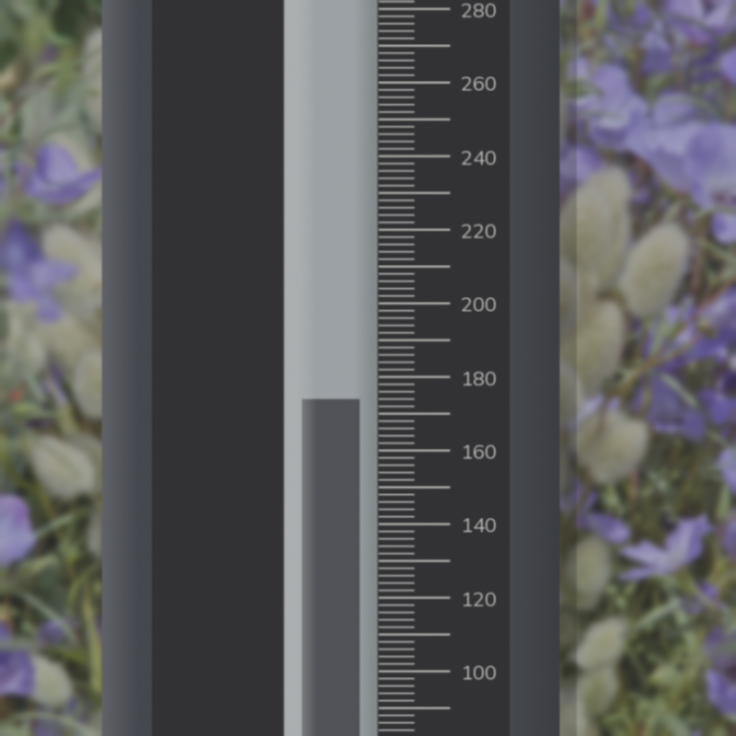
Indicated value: 174 mmHg
